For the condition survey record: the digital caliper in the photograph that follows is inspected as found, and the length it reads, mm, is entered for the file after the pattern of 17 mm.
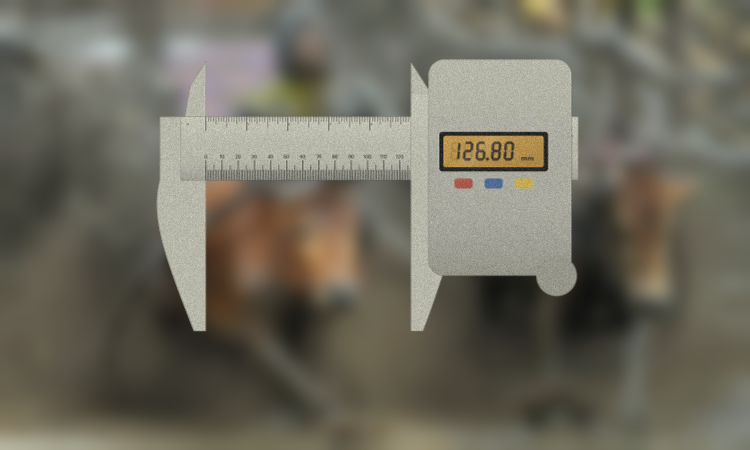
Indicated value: 126.80 mm
